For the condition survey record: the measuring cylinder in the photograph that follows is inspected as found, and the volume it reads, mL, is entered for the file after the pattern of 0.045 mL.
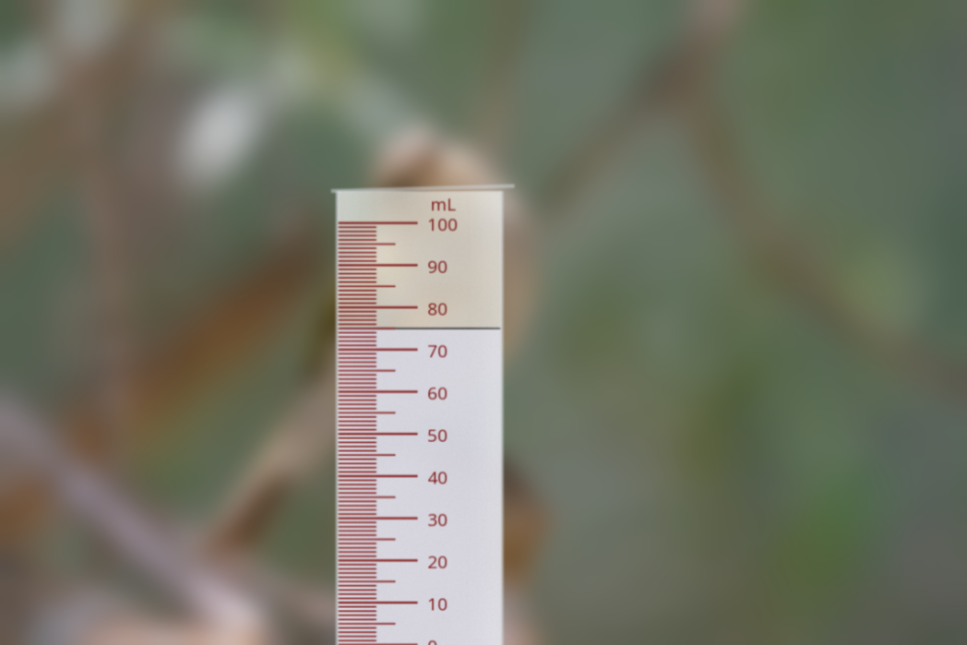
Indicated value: 75 mL
